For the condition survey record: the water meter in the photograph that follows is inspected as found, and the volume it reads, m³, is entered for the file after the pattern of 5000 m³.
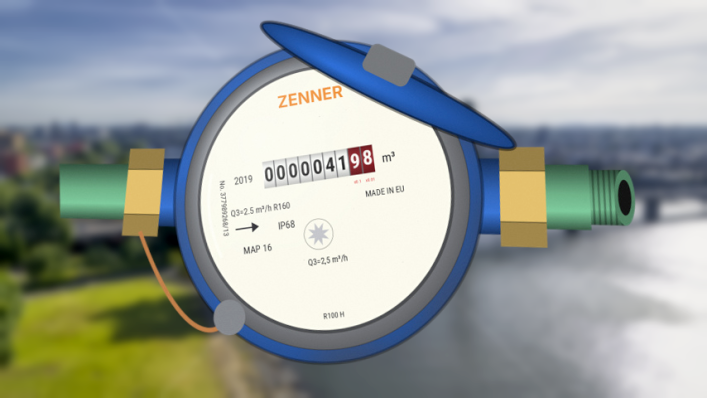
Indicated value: 41.98 m³
